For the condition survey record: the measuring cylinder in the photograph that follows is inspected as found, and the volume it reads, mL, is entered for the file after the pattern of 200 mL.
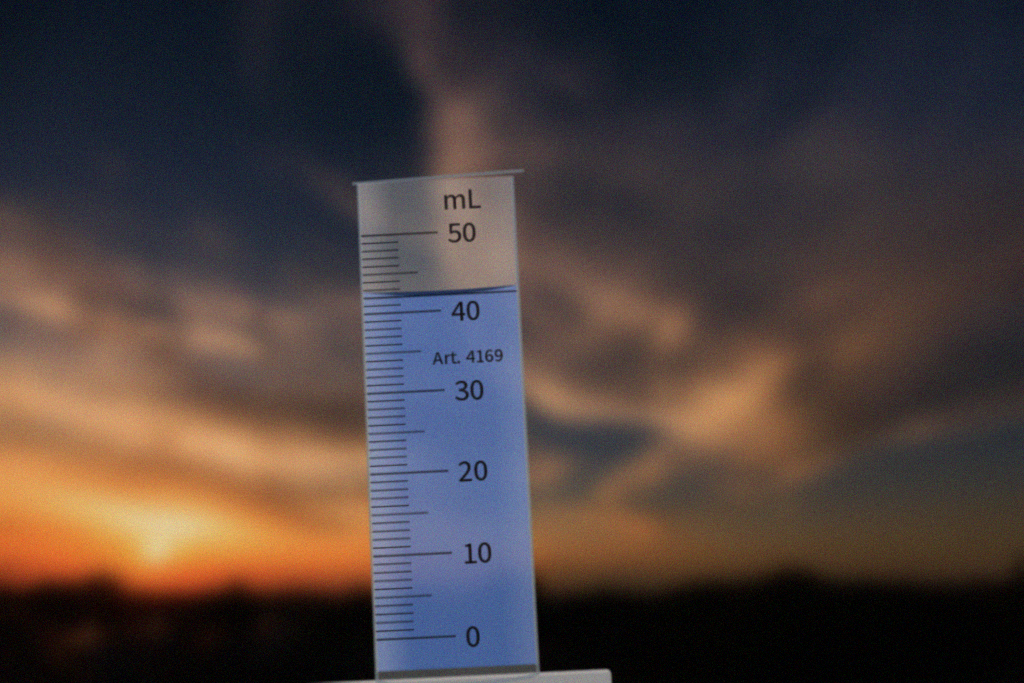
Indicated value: 42 mL
